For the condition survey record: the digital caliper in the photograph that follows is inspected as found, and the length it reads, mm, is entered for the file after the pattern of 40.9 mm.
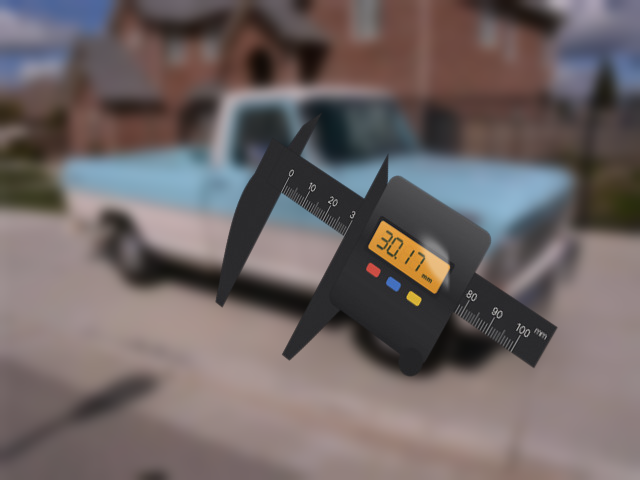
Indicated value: 30.17 mm
